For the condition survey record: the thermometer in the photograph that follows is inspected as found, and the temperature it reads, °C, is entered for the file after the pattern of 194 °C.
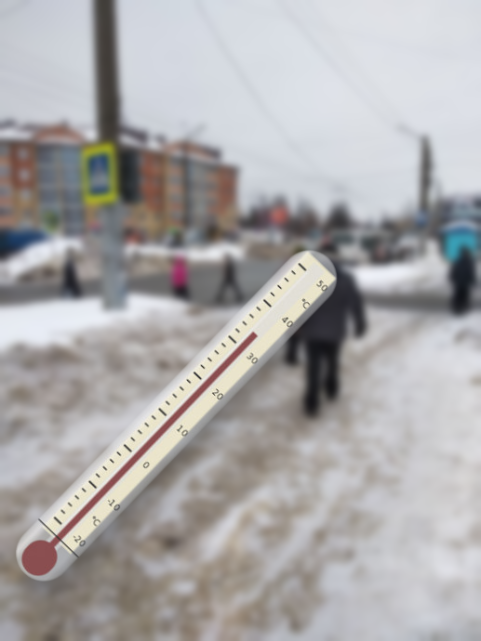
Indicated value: 34 °C
